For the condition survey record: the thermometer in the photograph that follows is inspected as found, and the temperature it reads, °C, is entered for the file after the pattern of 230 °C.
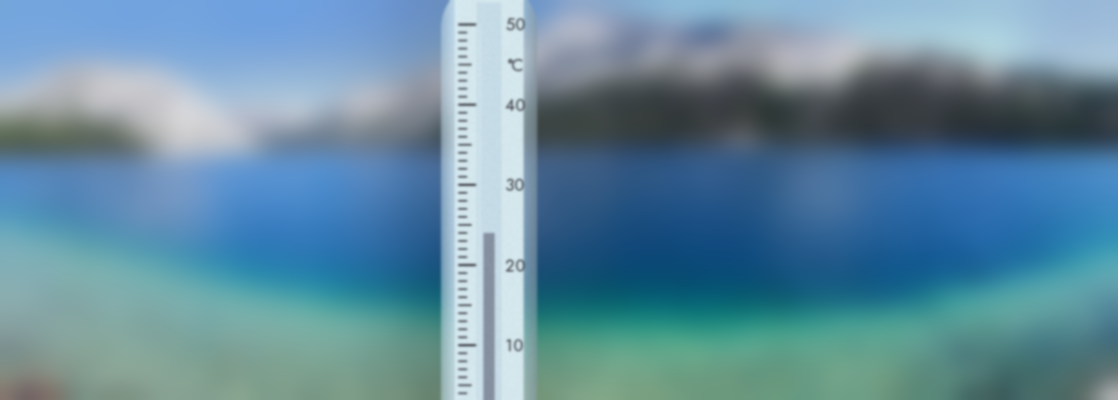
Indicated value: 24 °C
